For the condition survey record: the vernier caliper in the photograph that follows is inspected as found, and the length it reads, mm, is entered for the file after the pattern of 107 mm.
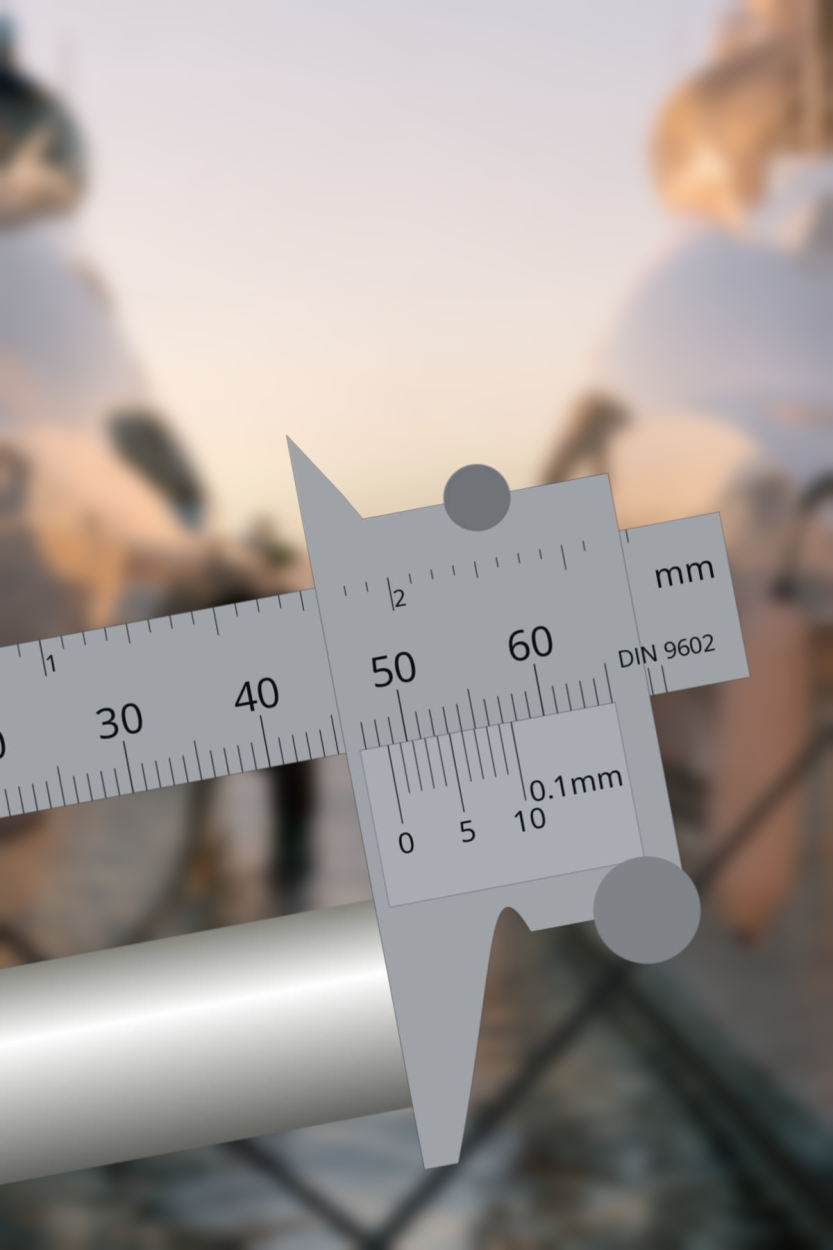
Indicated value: 48.6 mm
